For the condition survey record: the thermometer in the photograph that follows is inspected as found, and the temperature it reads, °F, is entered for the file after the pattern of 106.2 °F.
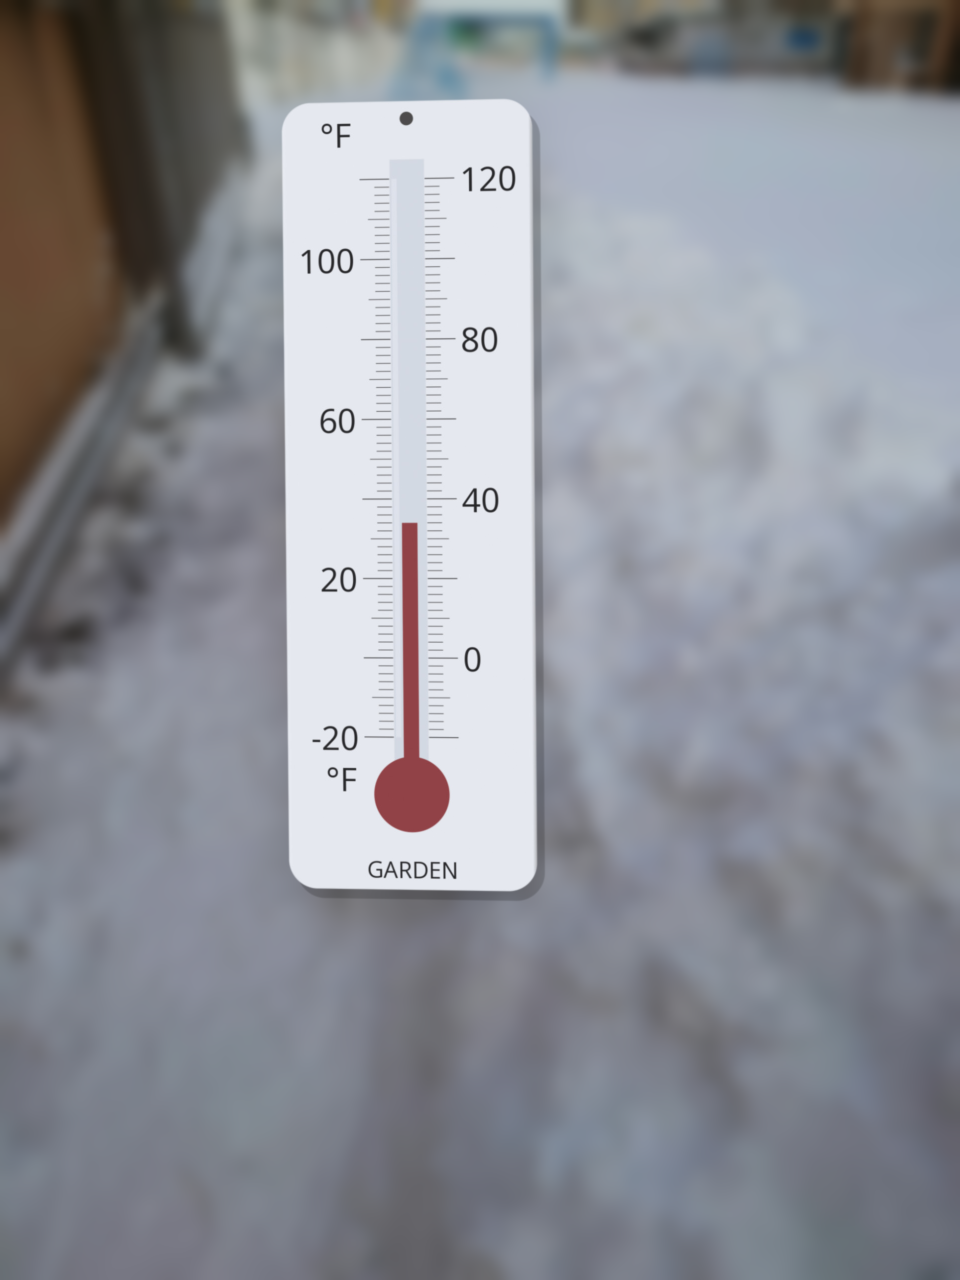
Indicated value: 34 °F
